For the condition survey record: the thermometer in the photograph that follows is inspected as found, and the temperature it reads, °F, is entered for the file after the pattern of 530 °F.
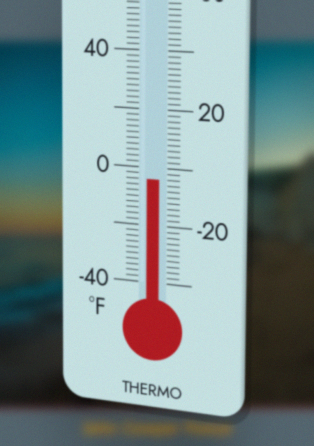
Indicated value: -4 °F
